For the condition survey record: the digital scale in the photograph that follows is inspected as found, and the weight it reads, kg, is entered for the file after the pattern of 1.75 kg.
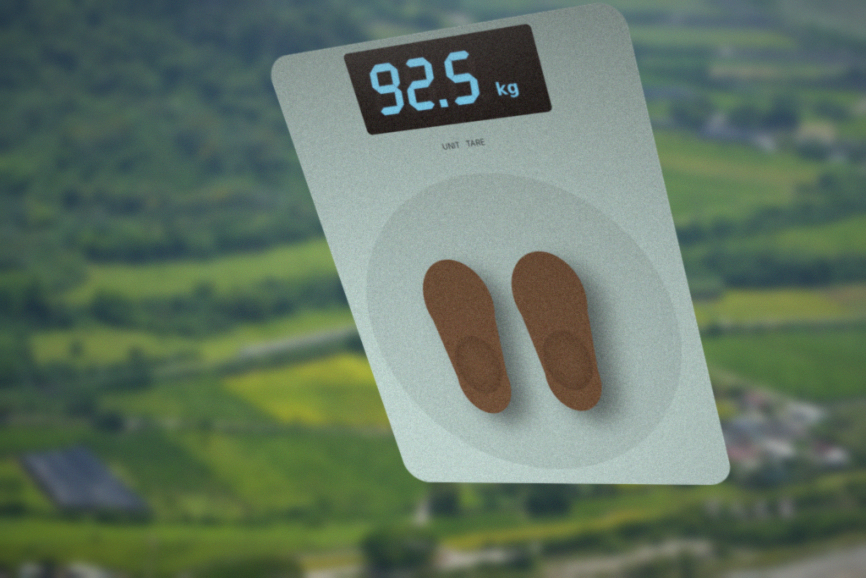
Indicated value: 92.5 kg
